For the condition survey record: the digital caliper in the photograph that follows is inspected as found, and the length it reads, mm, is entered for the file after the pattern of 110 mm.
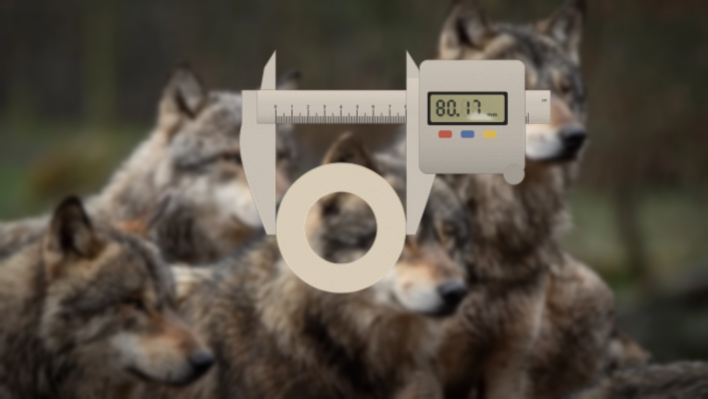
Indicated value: 80.17 mm
